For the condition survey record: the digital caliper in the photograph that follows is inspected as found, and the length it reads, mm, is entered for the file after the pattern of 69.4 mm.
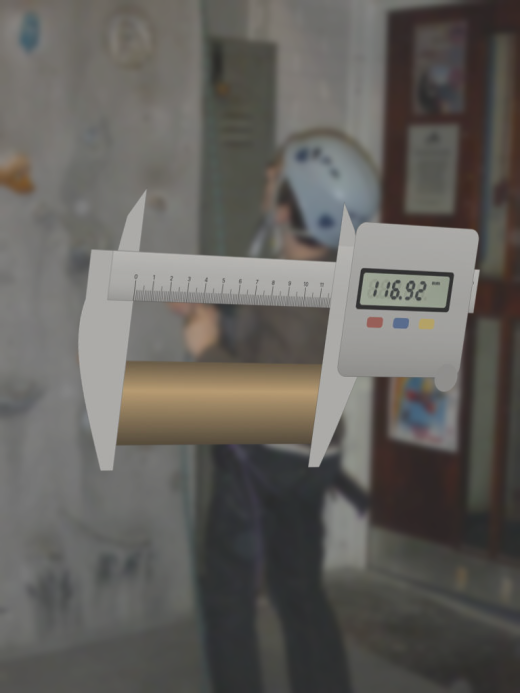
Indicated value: 116.92 mm
